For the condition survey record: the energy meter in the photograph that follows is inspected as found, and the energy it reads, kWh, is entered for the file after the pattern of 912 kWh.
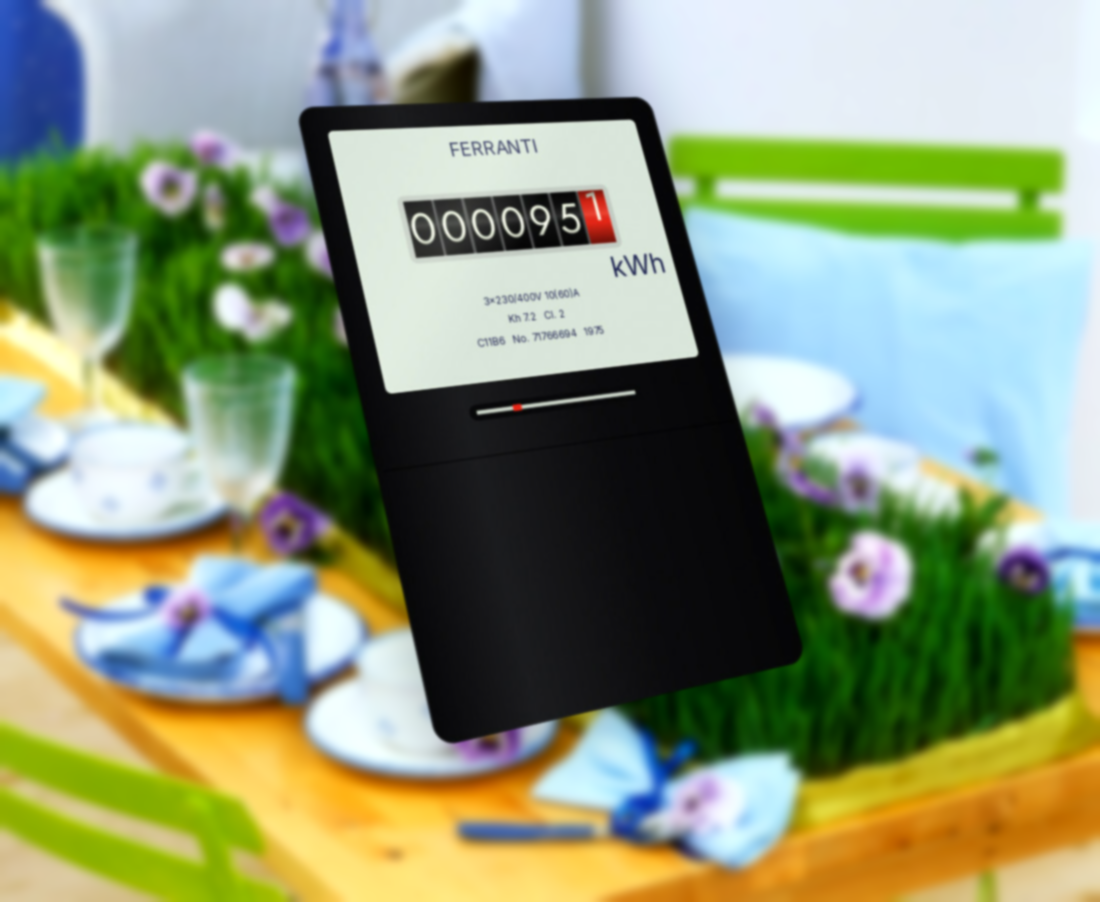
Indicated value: 95.1 kWh
